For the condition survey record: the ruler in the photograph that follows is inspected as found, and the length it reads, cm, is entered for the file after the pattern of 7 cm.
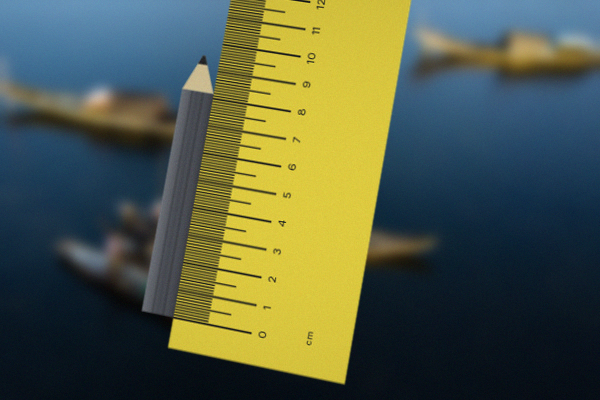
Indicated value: 9.5 cm
